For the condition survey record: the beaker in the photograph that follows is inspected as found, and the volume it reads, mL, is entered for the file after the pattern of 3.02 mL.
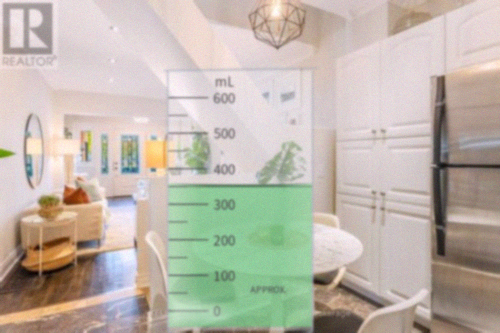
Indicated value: 350 mL
